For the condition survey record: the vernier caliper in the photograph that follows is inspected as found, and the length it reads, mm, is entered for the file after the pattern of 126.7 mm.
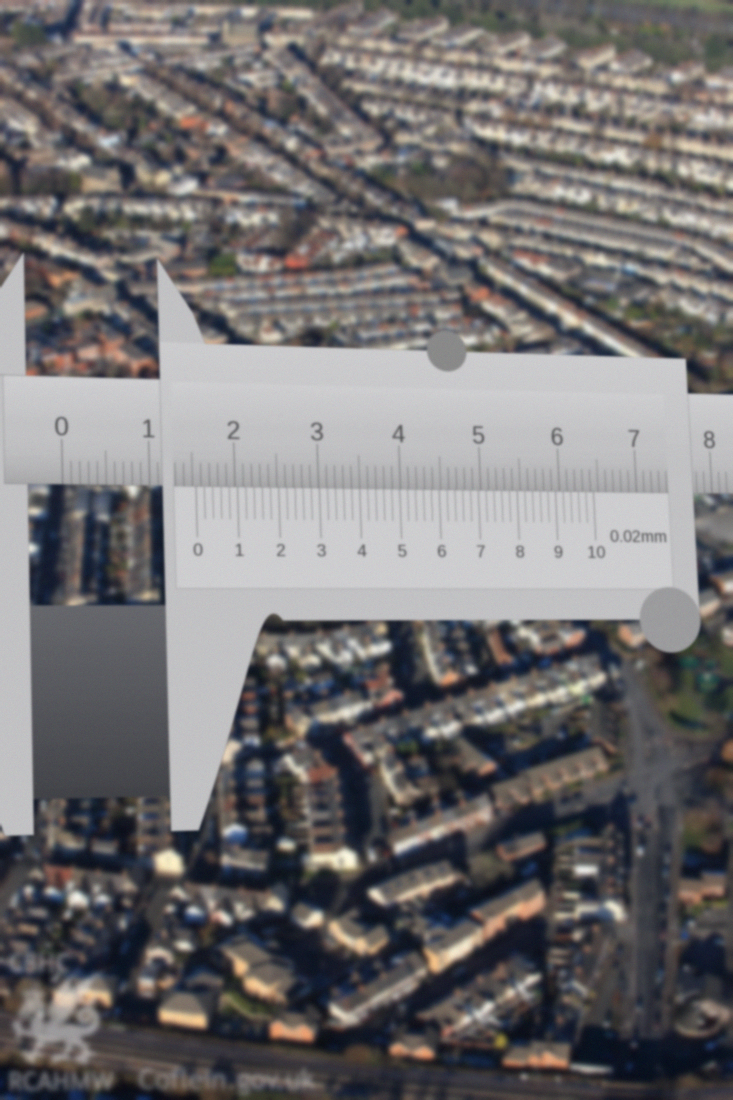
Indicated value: 15.4 mm
